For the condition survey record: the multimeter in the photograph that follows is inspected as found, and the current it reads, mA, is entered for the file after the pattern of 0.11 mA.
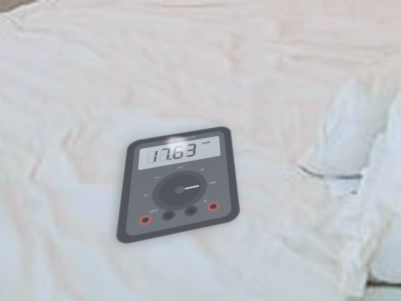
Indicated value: 17.63 mA
